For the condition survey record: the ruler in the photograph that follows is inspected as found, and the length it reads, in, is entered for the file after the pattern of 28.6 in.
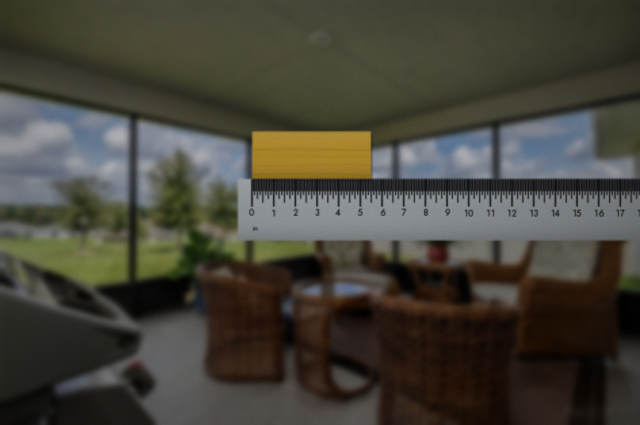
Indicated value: 5.5 in
